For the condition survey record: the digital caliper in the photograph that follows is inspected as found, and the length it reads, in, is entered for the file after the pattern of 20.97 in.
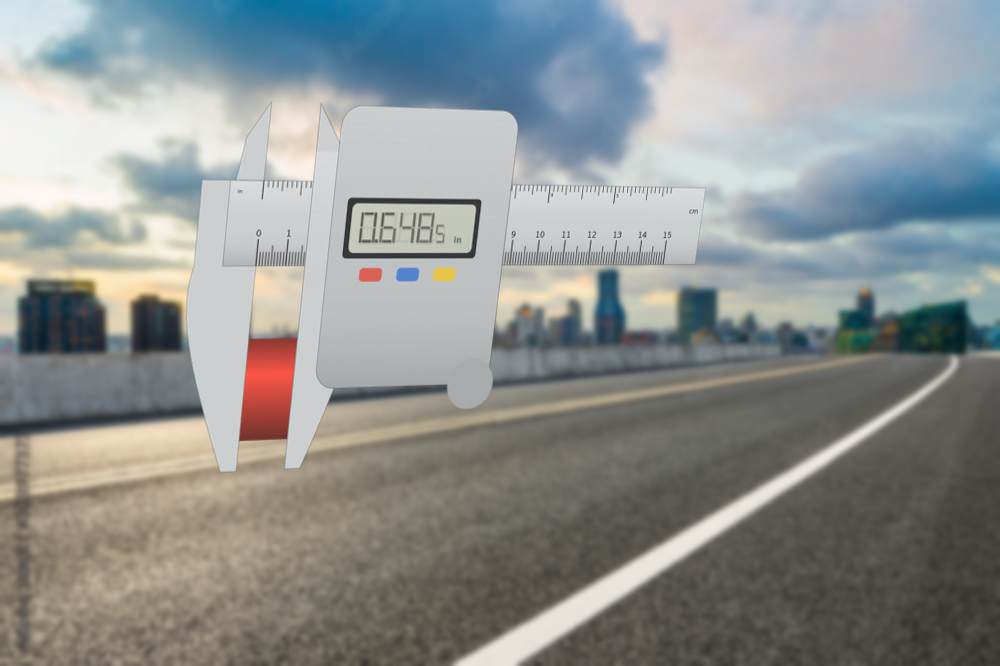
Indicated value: 0.6485 in
